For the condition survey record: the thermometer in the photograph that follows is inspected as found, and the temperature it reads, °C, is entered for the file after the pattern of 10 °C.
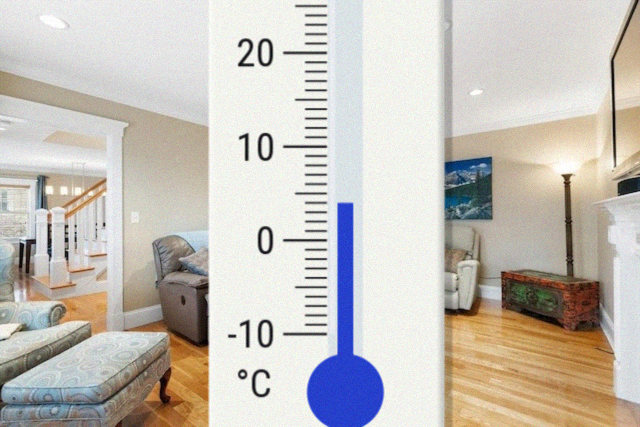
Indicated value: 4 °C
